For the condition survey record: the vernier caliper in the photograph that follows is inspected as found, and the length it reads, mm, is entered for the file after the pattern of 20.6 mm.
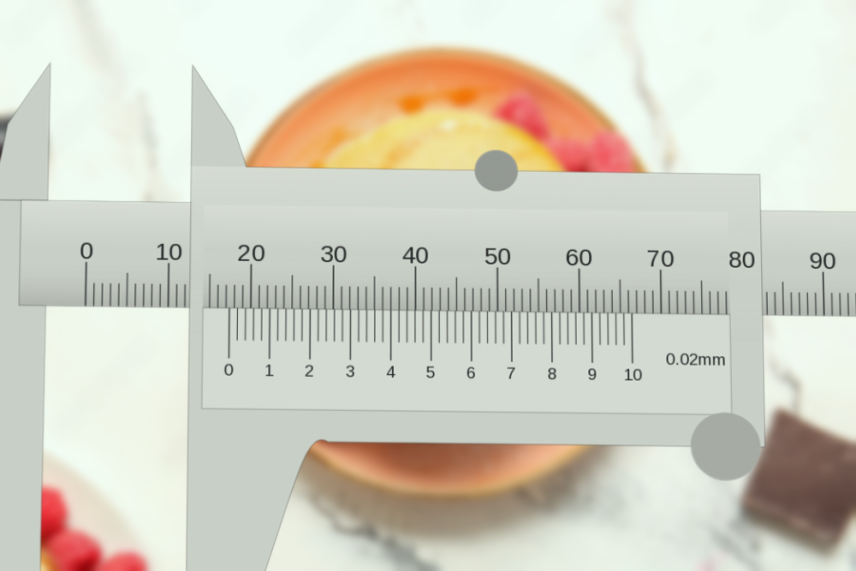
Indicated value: 17.4 mm
